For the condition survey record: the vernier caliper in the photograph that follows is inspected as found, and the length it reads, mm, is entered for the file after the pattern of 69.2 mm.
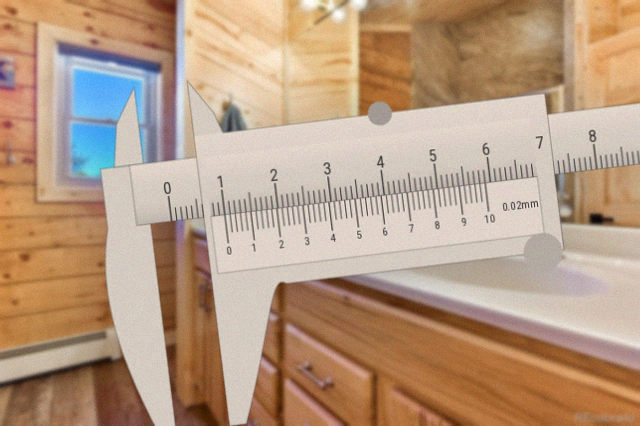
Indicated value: 10.0 mm
